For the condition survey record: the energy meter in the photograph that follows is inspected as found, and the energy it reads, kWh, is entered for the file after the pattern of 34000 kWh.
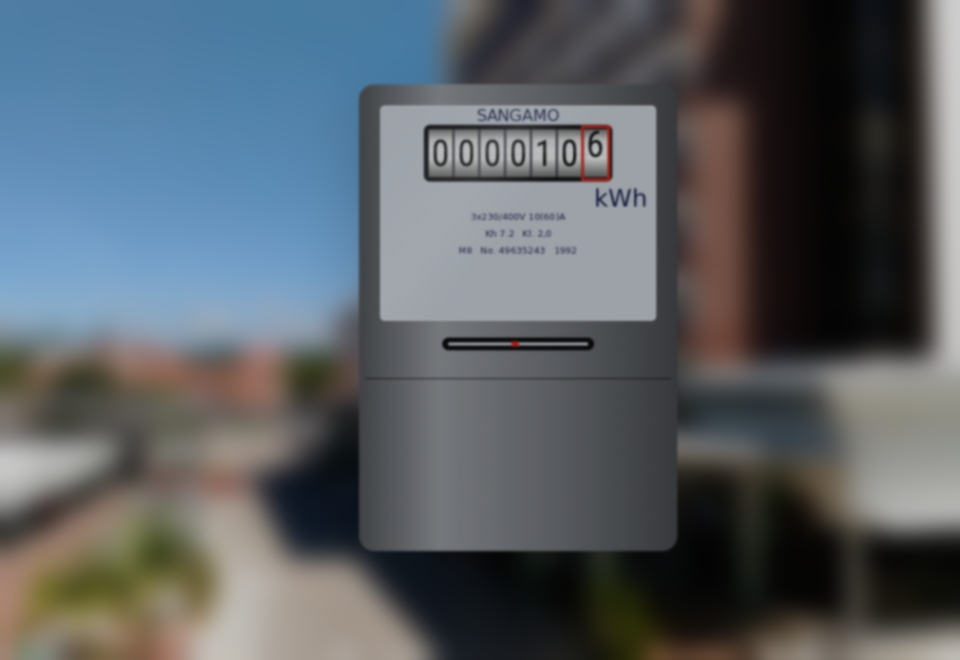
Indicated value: 10.6 kWh
